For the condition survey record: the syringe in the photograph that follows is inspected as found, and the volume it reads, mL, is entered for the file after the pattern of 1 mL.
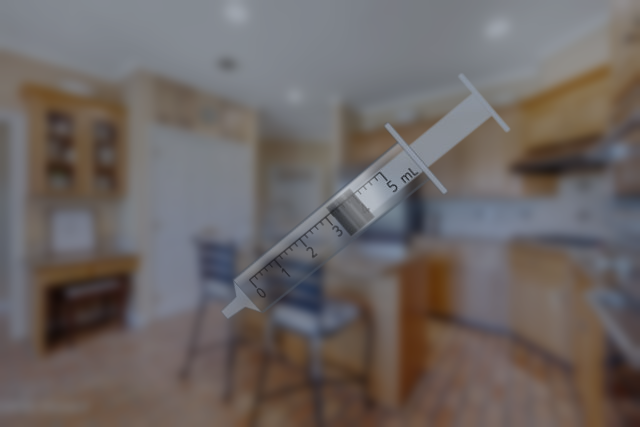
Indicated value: 3.2 mL
